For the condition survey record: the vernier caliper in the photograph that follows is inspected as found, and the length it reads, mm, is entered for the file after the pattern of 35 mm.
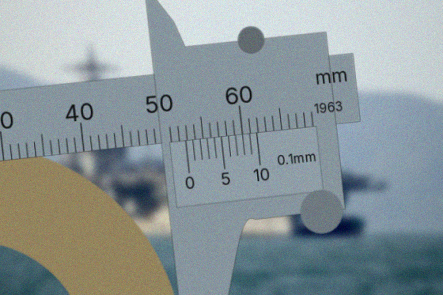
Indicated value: 52.8 mm
